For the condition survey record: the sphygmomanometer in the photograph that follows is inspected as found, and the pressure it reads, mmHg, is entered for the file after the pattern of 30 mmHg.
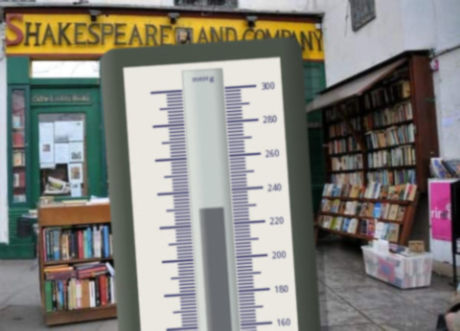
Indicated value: 230 mmHg
